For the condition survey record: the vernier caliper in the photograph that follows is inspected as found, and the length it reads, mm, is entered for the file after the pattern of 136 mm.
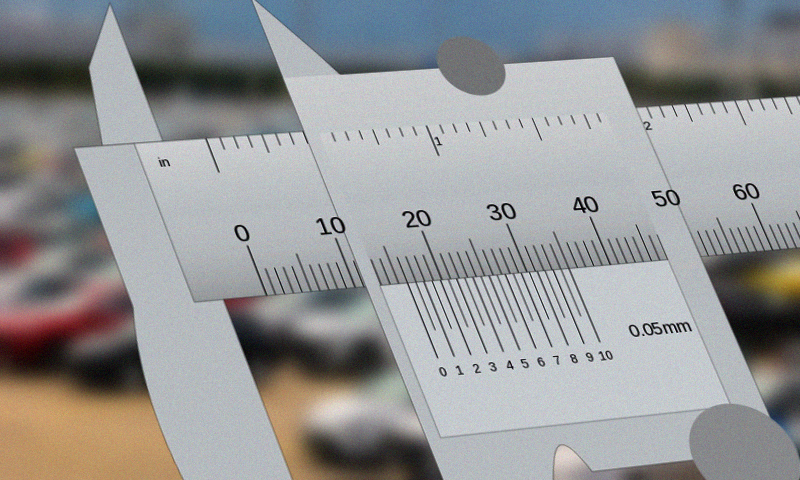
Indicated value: 16.0 mm
